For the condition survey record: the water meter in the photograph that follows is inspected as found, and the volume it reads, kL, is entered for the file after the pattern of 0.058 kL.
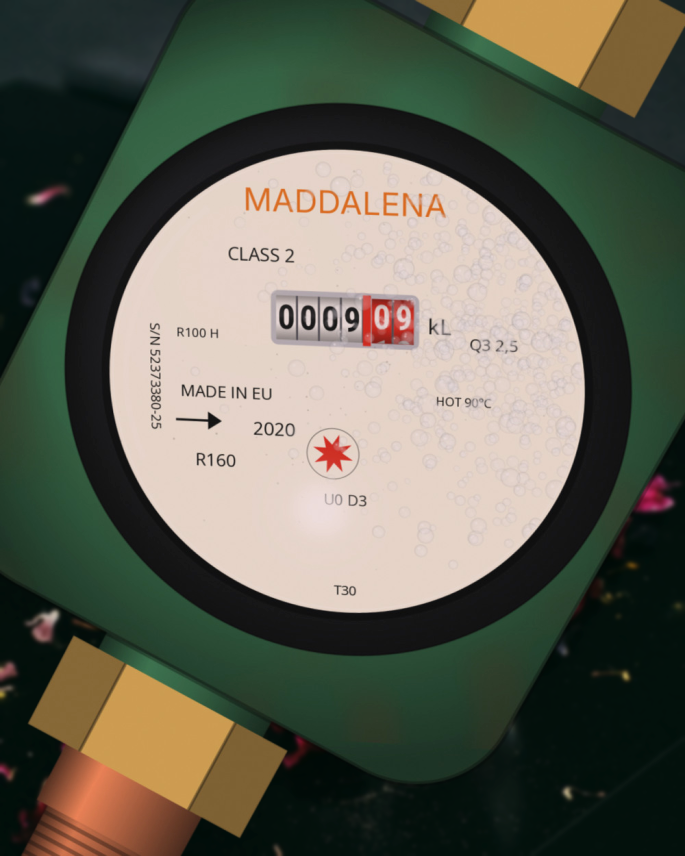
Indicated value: 9.09 kL
